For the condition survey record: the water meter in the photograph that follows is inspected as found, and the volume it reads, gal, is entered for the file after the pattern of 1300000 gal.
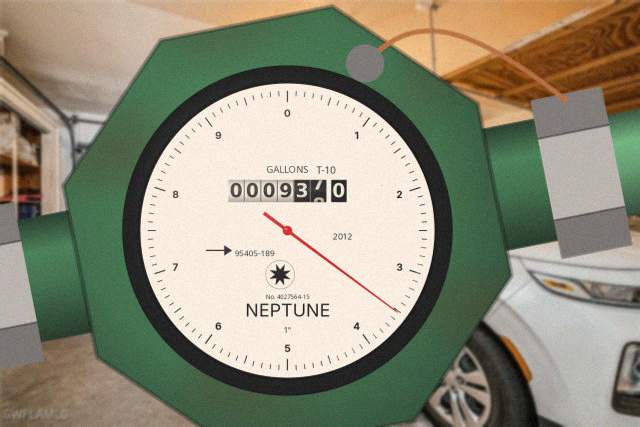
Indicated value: 9373.5 gal
